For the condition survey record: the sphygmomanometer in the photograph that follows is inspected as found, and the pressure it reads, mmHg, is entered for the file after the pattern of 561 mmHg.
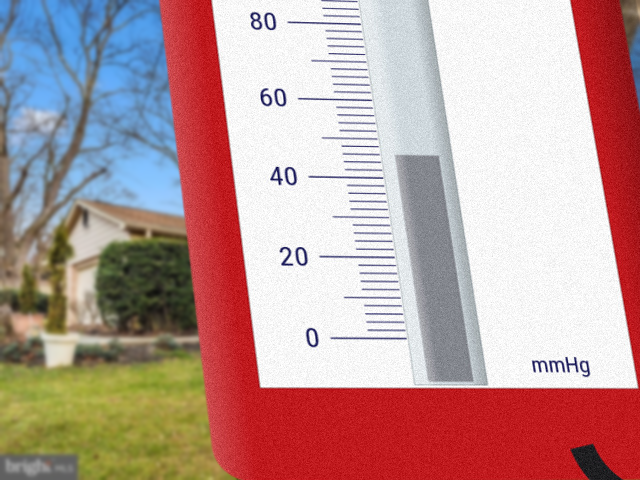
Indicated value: 46 mmHg
